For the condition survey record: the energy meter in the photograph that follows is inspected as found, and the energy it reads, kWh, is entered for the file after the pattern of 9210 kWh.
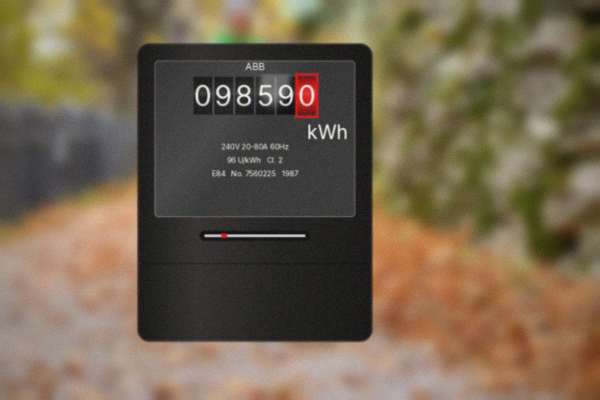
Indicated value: 9859.0 kWh
